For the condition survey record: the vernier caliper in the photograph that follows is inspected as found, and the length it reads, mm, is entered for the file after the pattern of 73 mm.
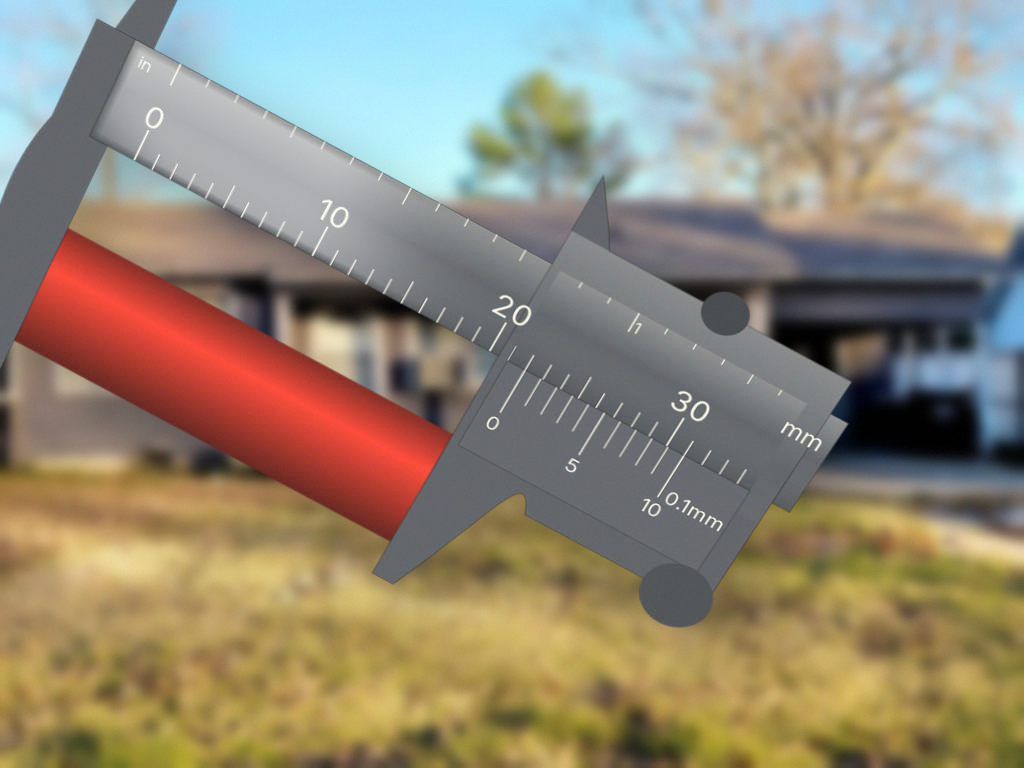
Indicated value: 22.0 mm
